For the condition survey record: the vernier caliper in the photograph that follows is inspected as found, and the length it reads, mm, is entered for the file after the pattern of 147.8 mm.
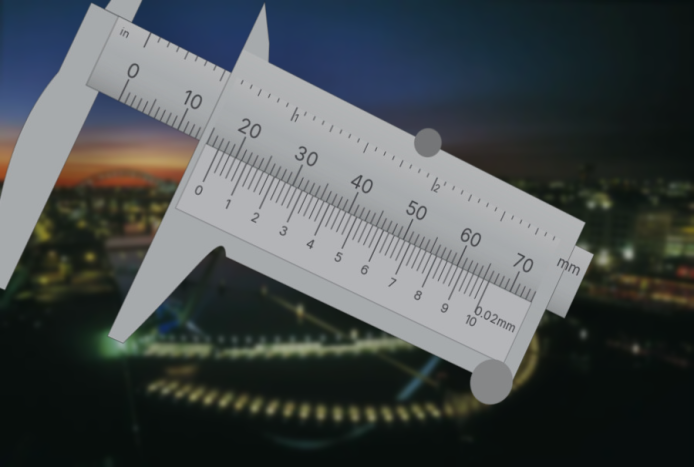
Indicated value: 17.0 mm
